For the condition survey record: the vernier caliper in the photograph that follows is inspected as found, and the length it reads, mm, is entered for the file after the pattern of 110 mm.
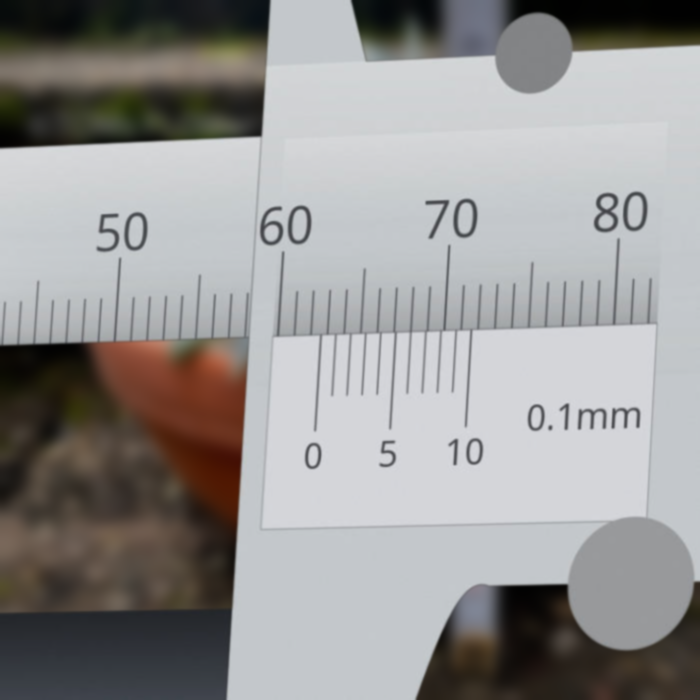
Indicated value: 62.6 mm
